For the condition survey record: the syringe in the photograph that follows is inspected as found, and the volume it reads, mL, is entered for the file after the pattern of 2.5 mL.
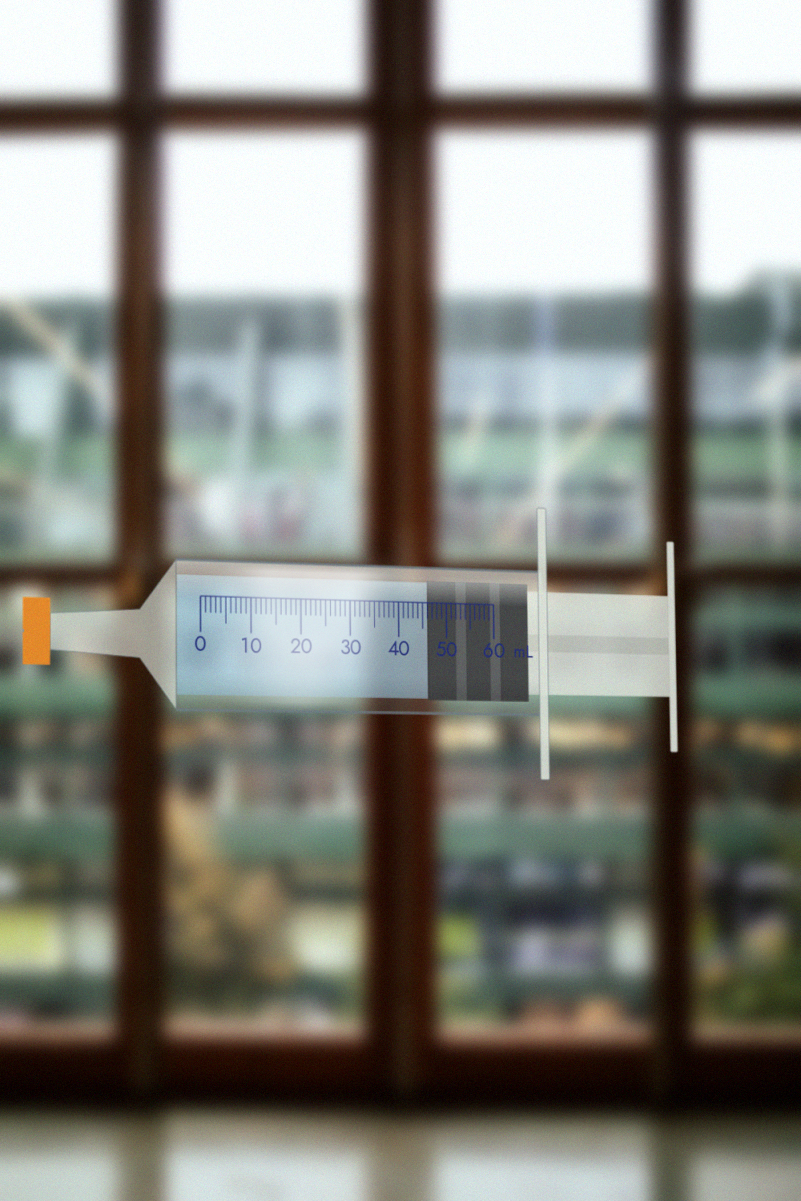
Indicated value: 46 mL
